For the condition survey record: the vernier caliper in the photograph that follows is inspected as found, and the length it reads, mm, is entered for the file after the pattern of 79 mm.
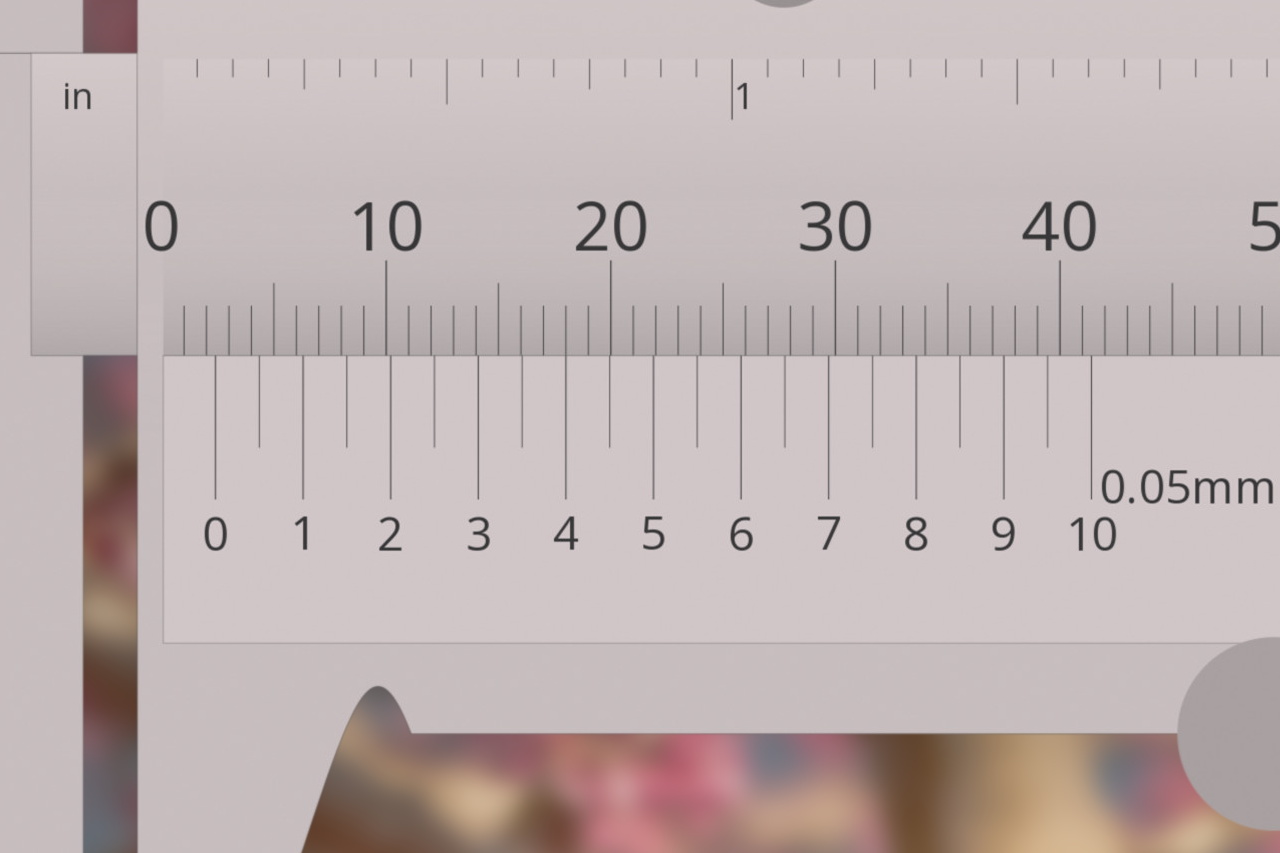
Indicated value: 2.4 mm
